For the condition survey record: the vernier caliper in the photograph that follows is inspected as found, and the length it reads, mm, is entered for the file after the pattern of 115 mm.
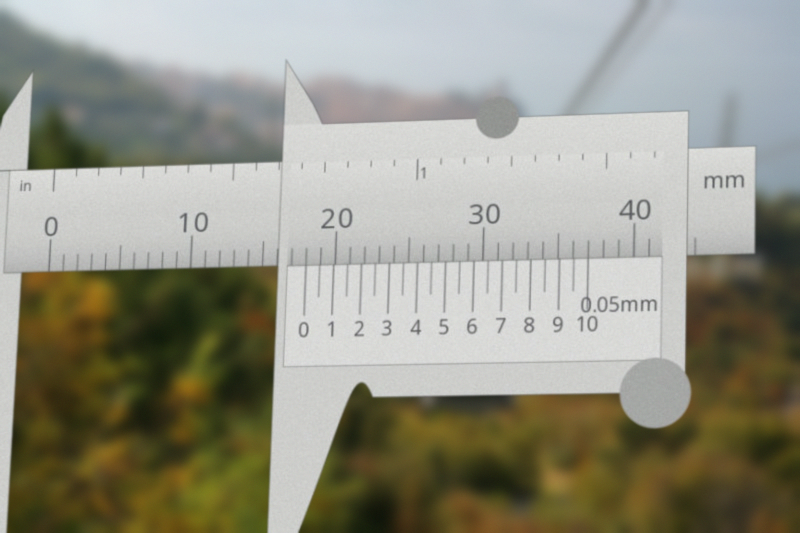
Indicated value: 18.0 mm
